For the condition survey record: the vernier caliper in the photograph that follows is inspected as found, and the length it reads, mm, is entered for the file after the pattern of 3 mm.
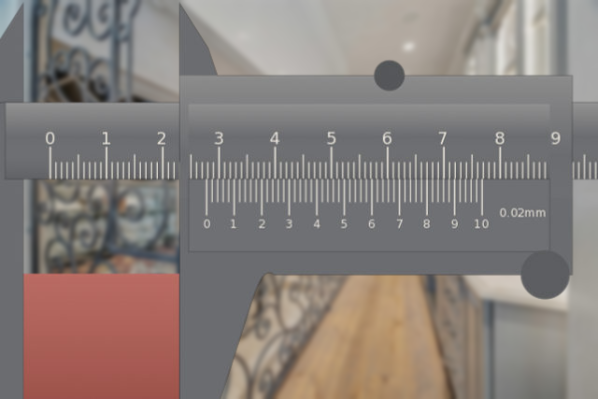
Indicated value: 27.8 mm
